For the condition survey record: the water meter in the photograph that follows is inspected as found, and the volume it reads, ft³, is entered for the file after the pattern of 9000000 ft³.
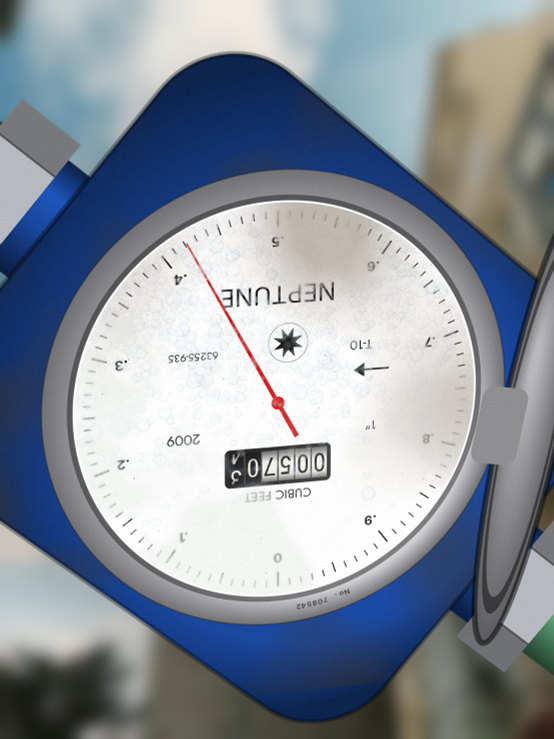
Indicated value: 5703.42 ft³
